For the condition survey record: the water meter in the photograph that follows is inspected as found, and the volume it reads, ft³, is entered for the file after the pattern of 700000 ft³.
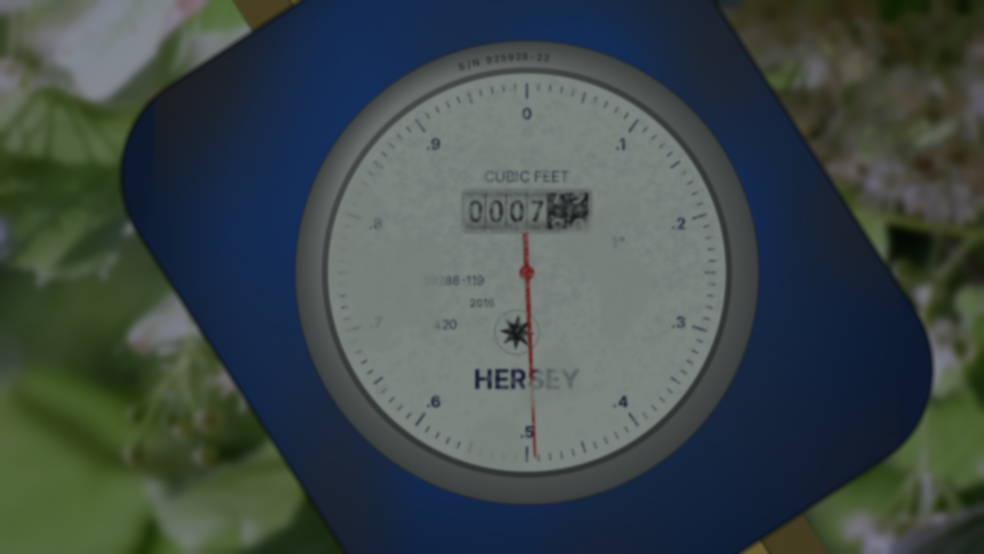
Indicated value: 779.49 ft³
